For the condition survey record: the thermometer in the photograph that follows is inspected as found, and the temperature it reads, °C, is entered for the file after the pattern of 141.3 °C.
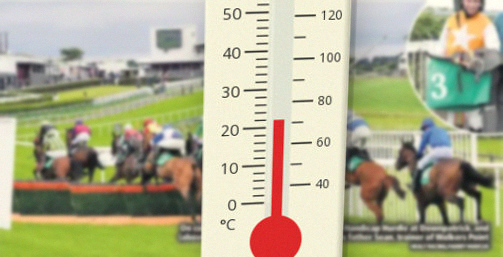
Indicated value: 22 °C
